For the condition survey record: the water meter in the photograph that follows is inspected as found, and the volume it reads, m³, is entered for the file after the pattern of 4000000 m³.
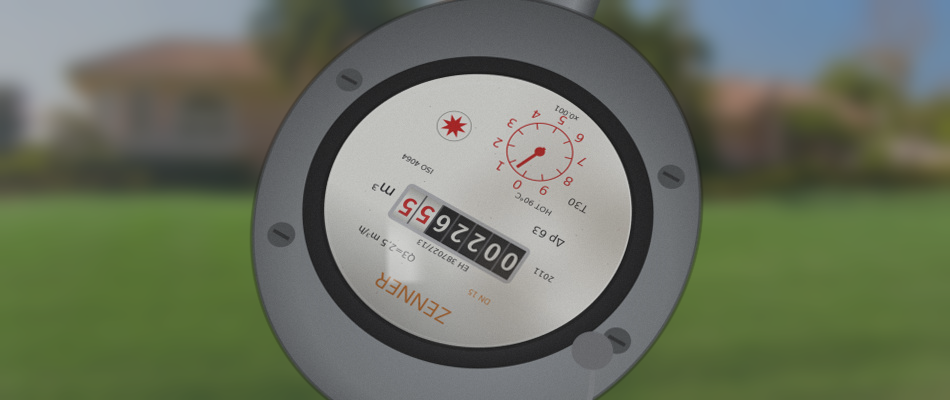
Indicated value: 226.550 m³
